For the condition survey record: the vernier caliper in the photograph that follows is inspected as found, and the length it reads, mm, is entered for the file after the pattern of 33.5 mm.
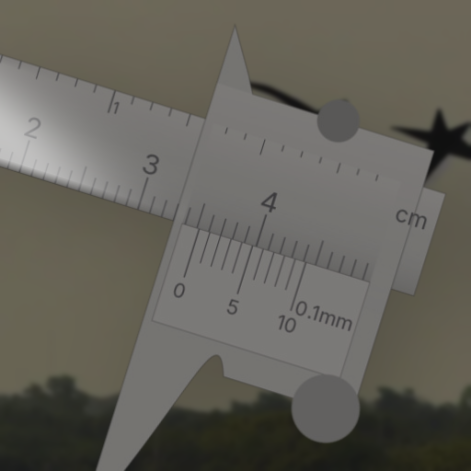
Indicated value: 35.2 mm
